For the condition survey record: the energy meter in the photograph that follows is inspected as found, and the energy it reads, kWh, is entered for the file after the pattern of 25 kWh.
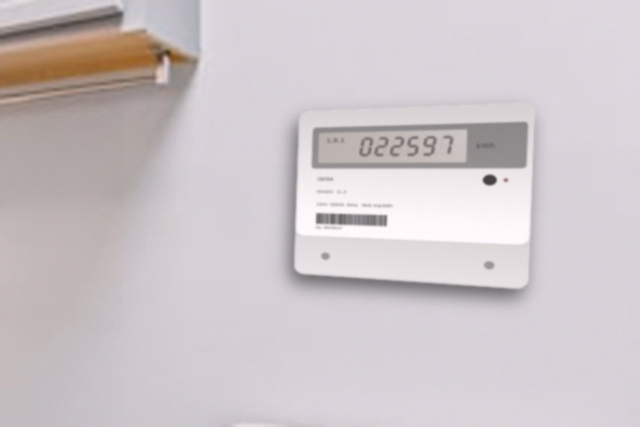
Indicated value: 22597 kWh
